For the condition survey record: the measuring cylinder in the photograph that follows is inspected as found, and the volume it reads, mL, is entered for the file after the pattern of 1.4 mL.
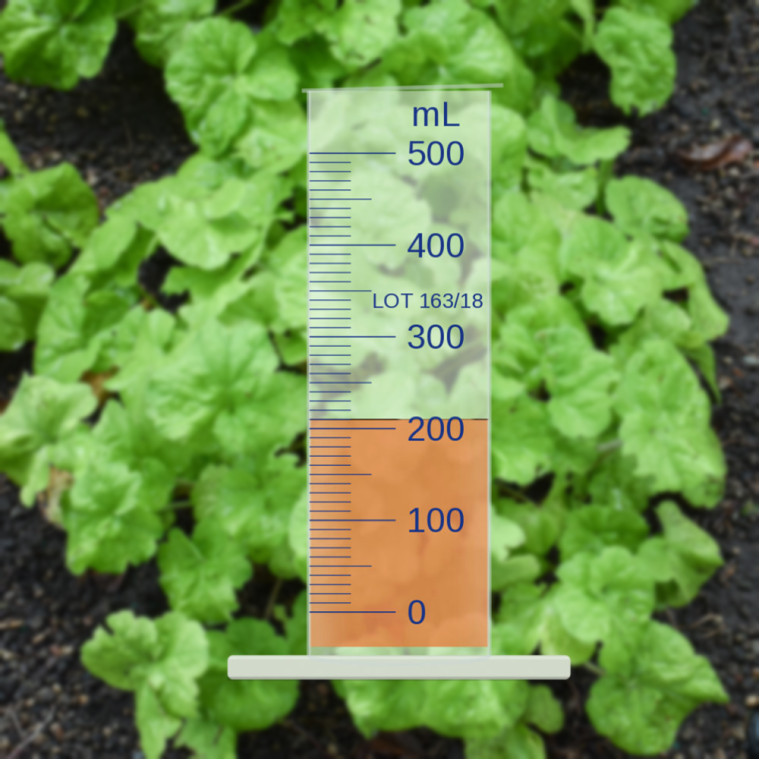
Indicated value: 210 mL
